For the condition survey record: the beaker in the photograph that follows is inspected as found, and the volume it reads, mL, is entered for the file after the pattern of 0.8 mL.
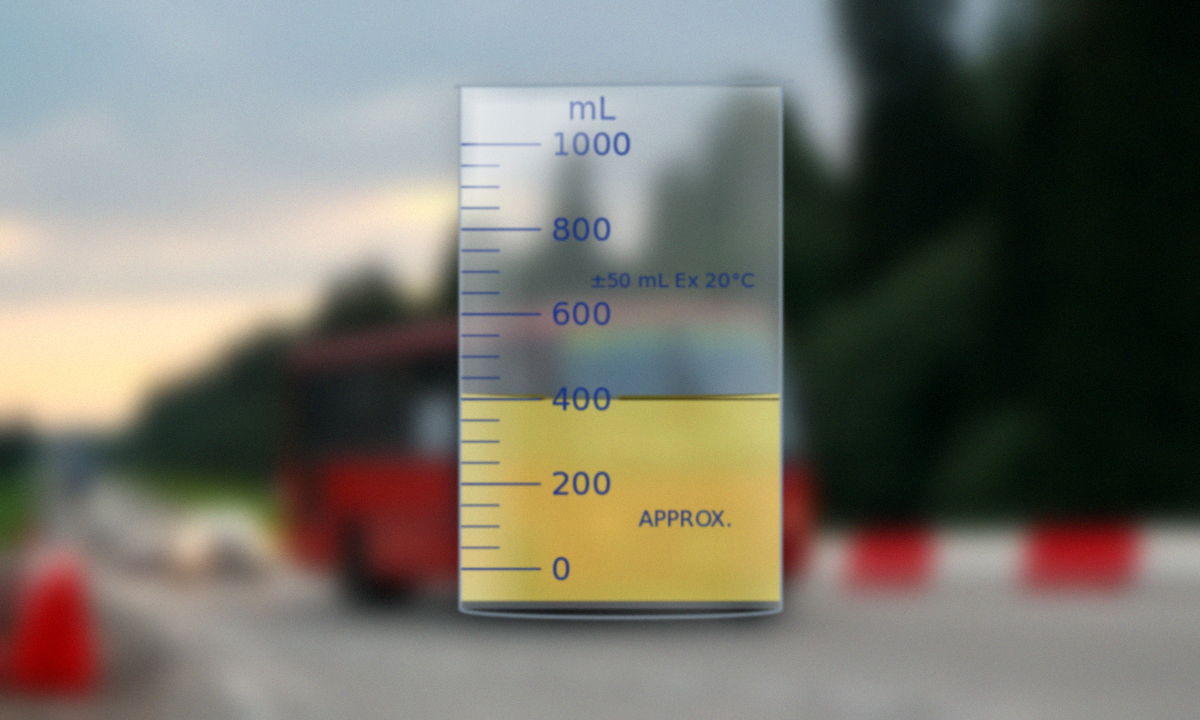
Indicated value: 400 mL
